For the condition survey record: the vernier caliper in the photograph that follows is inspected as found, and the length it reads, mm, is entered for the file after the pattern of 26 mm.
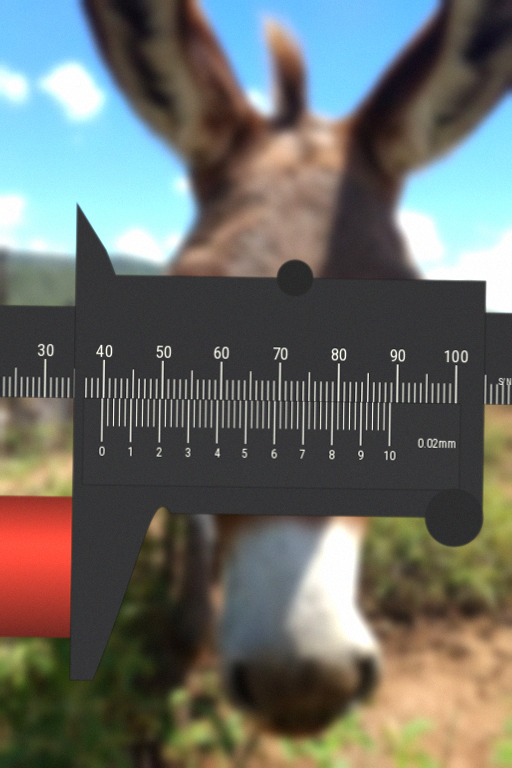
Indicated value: 39.8 mm
